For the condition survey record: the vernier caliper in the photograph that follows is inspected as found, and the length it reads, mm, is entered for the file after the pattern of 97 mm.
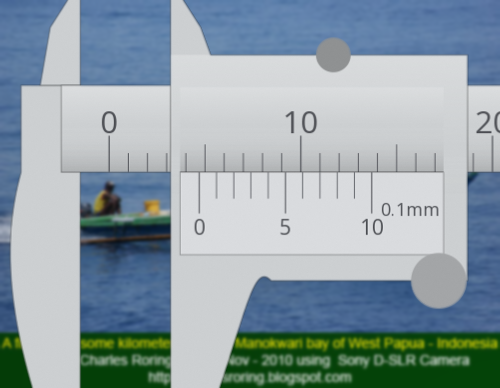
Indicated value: 4.7 mm
